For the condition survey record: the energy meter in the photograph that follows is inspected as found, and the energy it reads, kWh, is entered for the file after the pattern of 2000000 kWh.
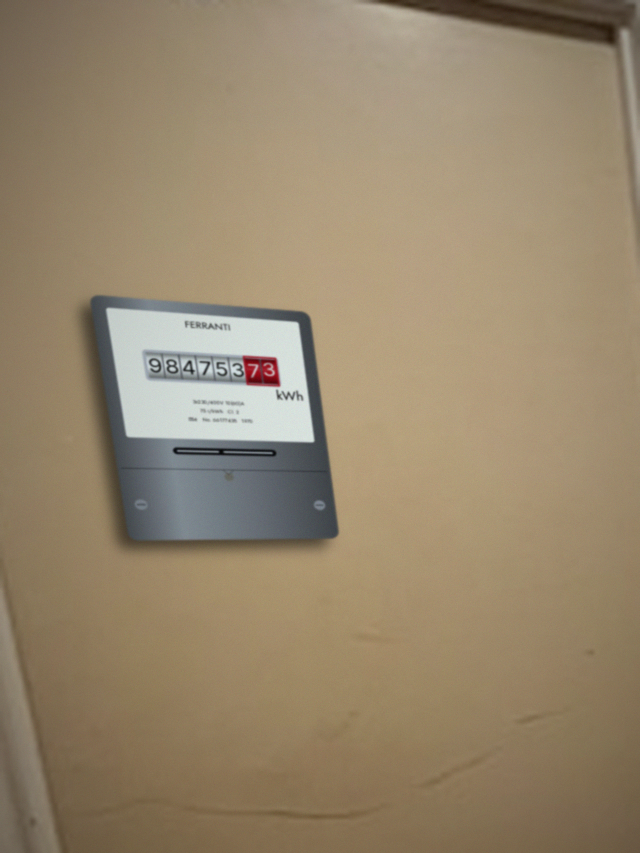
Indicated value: 984753.73 kWh
